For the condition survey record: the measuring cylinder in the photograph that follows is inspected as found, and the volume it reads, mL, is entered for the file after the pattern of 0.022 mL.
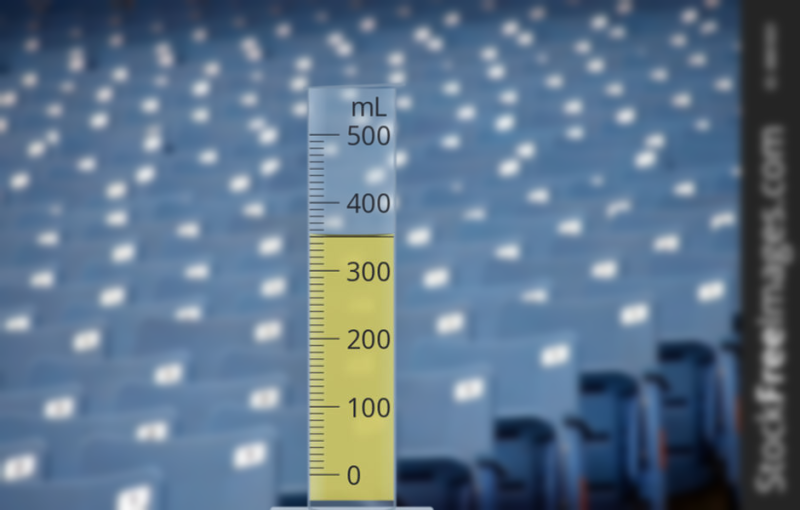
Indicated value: 350 mL
